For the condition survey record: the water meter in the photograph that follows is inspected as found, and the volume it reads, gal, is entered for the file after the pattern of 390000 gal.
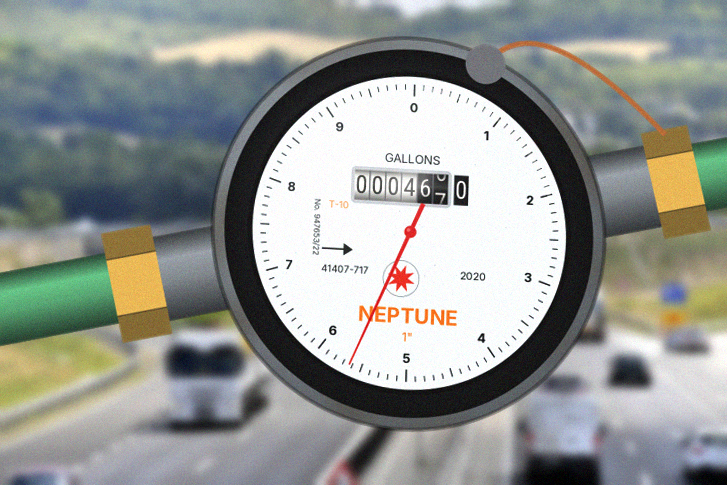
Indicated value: 4665.6 gal
